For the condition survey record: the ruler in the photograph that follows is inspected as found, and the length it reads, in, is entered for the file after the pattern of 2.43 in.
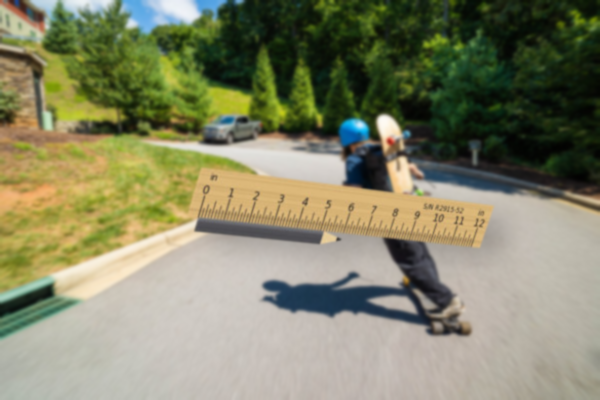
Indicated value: 6 in
